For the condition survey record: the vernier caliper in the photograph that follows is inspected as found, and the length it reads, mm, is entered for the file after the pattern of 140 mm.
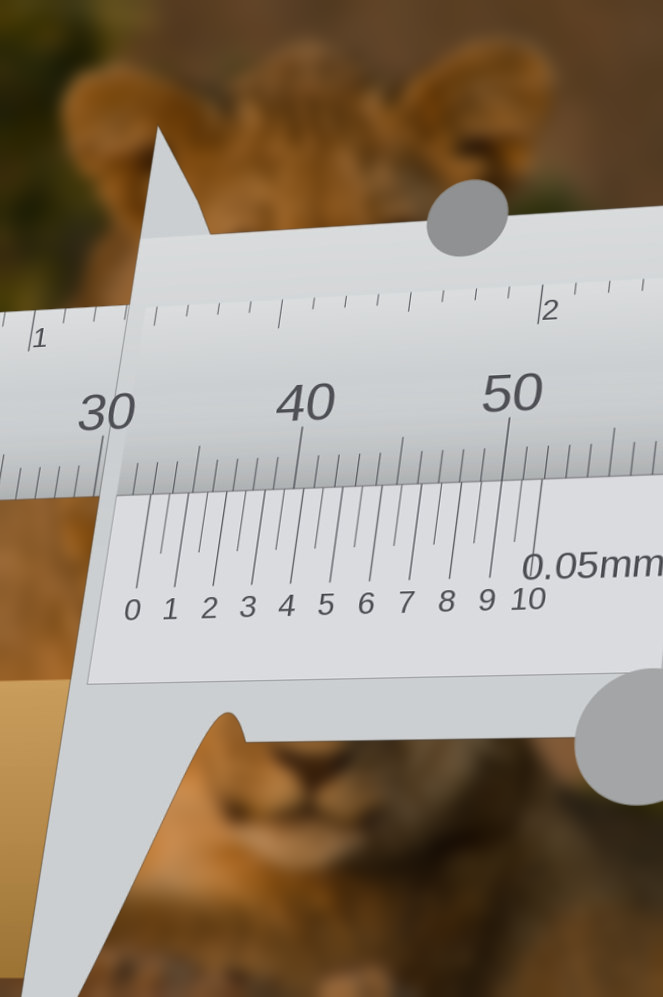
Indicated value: 32.9 mm
